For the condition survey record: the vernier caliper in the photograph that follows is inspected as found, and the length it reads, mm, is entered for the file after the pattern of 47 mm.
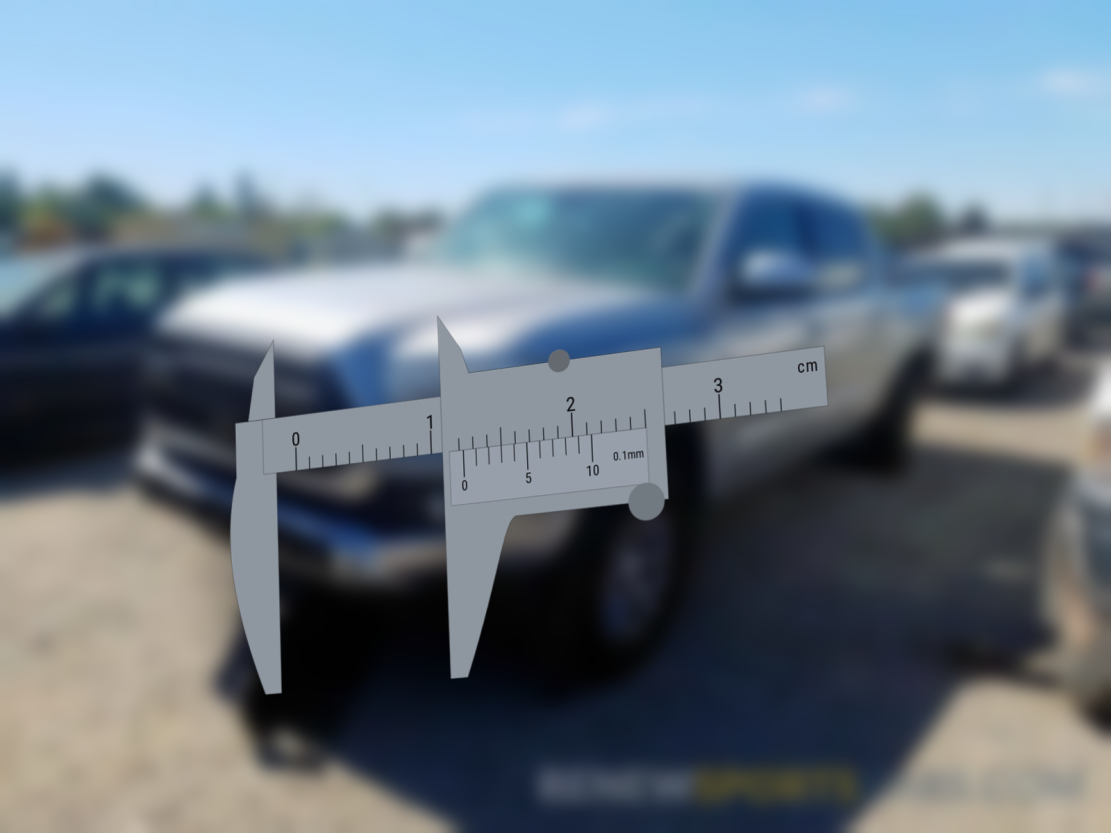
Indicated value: 12.3 mm
